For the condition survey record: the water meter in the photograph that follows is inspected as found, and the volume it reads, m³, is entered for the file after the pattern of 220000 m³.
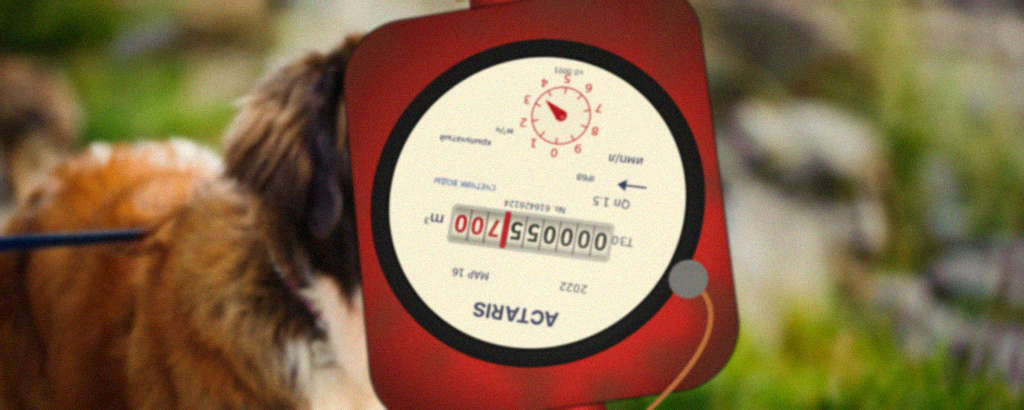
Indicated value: 55.7003 m³
